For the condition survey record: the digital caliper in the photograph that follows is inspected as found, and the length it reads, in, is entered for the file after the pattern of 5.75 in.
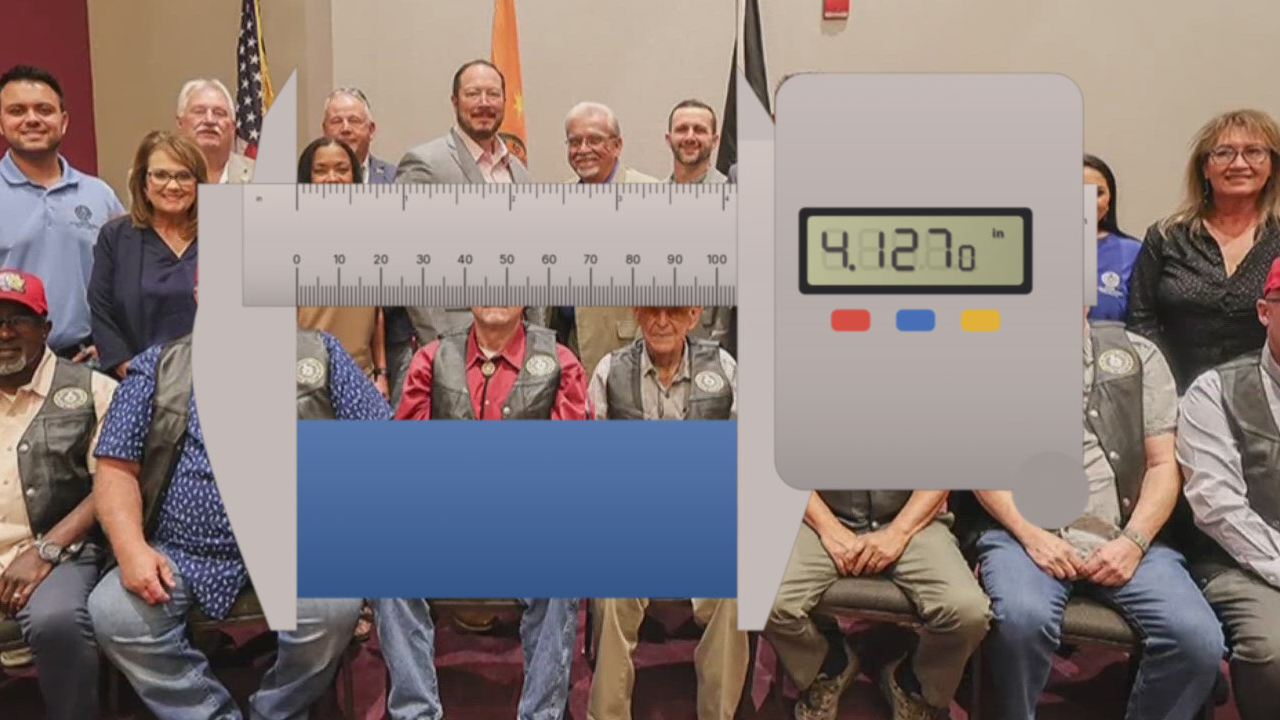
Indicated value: 4.1270 in
